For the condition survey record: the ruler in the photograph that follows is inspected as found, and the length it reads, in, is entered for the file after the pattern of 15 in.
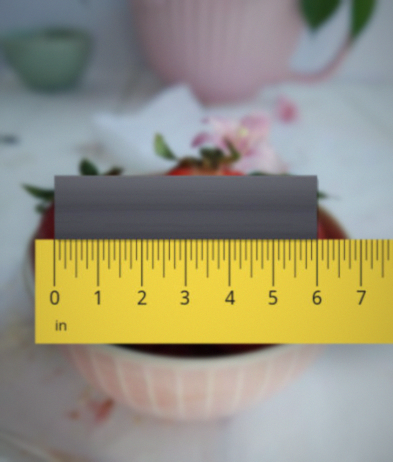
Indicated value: 6 in
